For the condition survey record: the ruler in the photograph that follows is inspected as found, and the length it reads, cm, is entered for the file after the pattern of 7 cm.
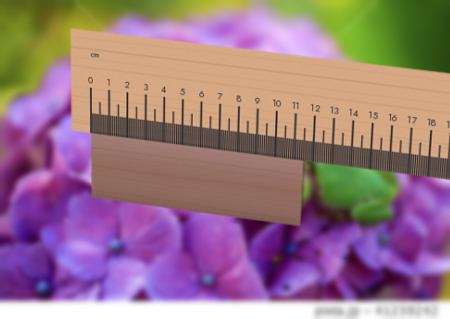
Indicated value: 11.5 cm
